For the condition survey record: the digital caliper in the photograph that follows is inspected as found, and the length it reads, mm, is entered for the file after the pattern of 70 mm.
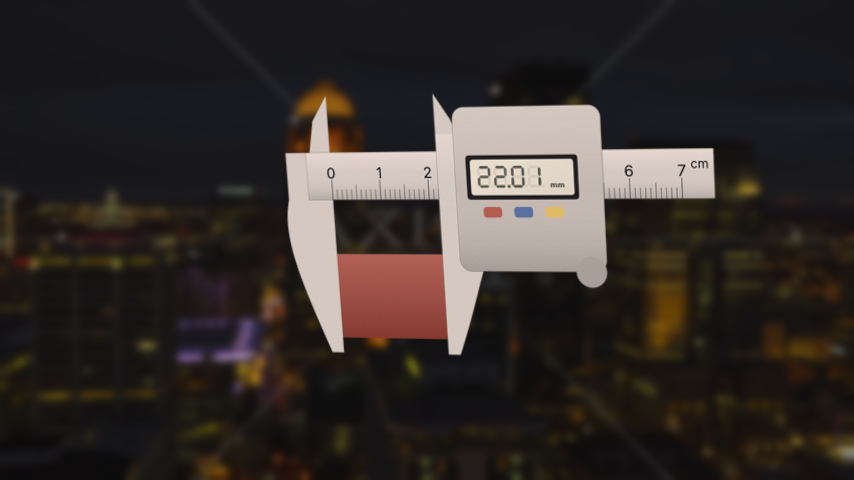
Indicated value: 22.01 mm
